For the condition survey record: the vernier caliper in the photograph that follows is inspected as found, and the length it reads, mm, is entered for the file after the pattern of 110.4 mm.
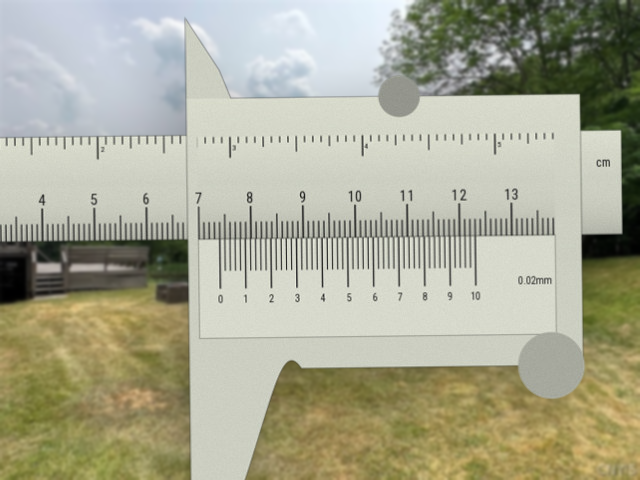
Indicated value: 74.0 mm
